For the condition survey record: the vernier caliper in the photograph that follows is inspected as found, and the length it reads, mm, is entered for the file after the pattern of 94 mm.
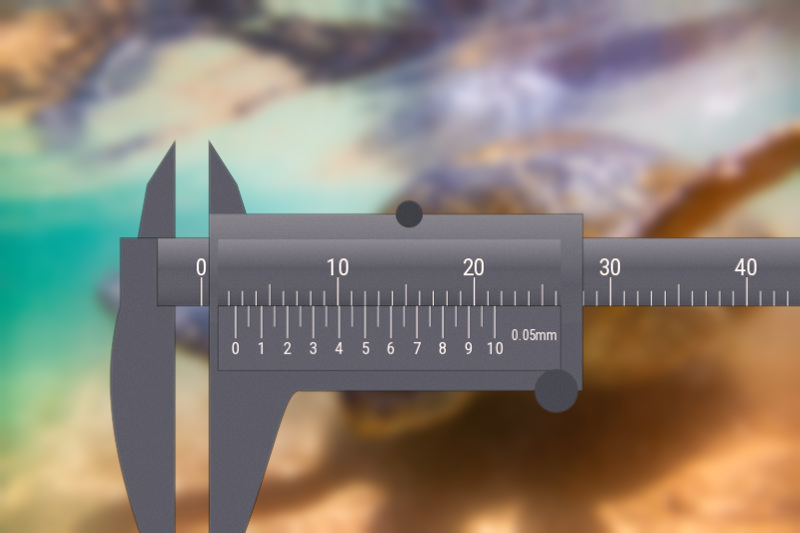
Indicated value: 2.5 mm
